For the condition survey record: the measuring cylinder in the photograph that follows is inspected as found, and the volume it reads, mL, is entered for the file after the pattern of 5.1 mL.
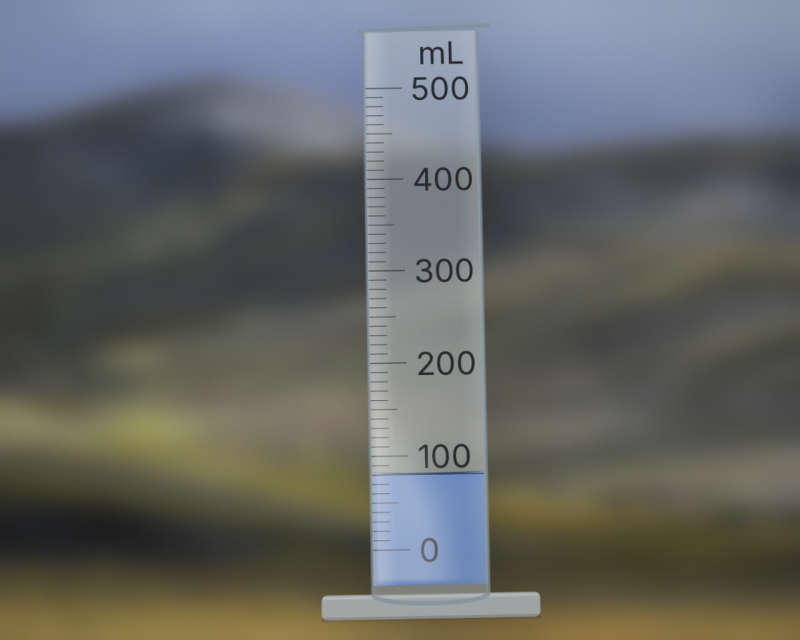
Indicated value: 80 mL
